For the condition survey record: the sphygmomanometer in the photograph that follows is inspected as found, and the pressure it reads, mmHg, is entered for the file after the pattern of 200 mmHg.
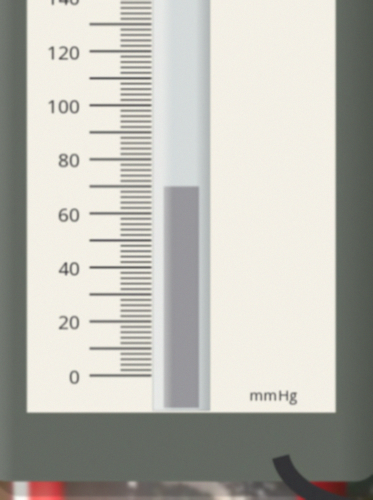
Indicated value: 70 mmHg
